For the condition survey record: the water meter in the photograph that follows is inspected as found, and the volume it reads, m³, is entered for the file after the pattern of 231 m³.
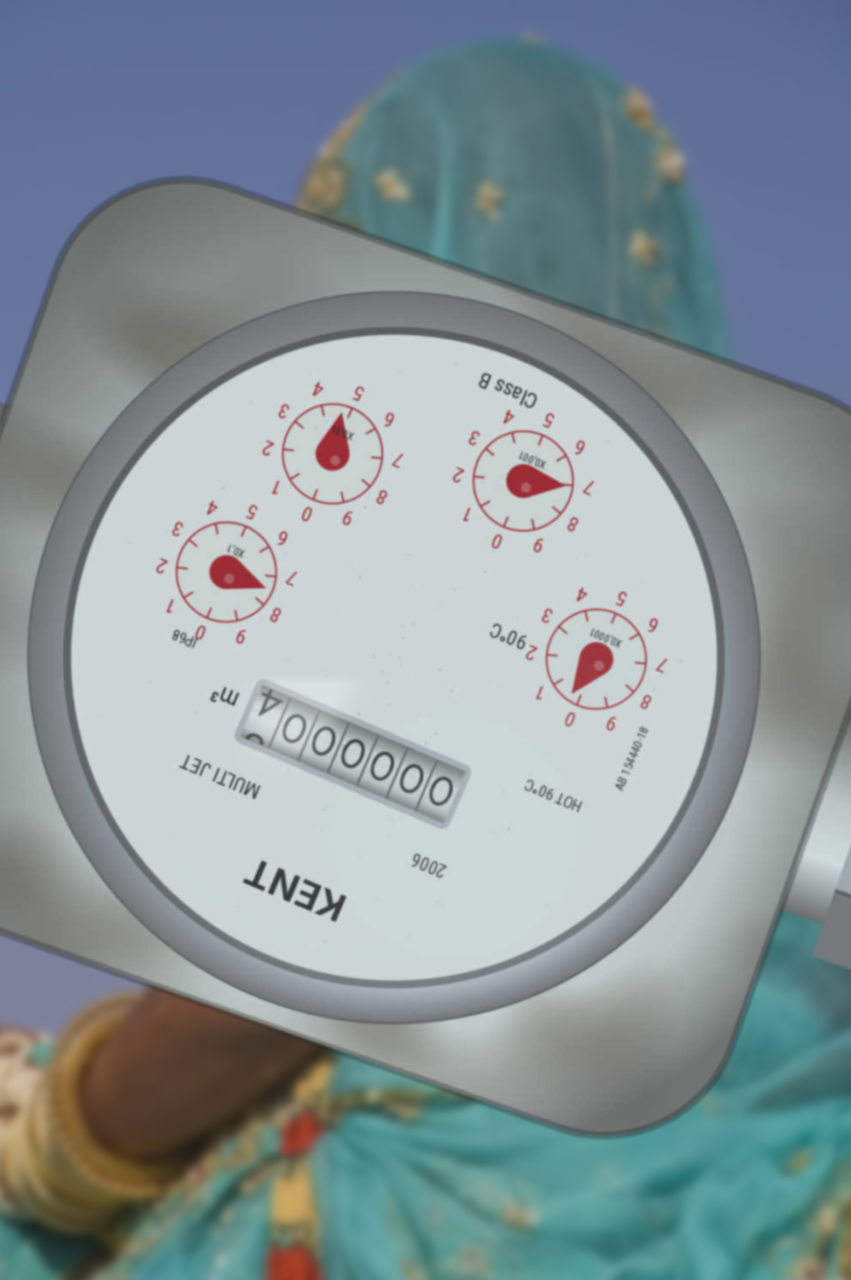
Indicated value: 3.7470 m³
